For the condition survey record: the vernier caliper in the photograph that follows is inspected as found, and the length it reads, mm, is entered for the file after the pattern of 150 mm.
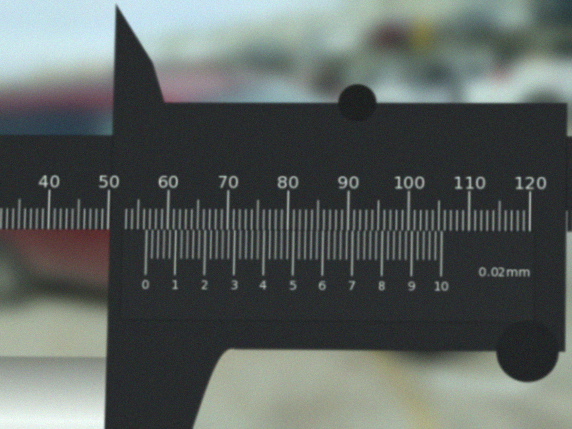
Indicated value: 56.5 mm
